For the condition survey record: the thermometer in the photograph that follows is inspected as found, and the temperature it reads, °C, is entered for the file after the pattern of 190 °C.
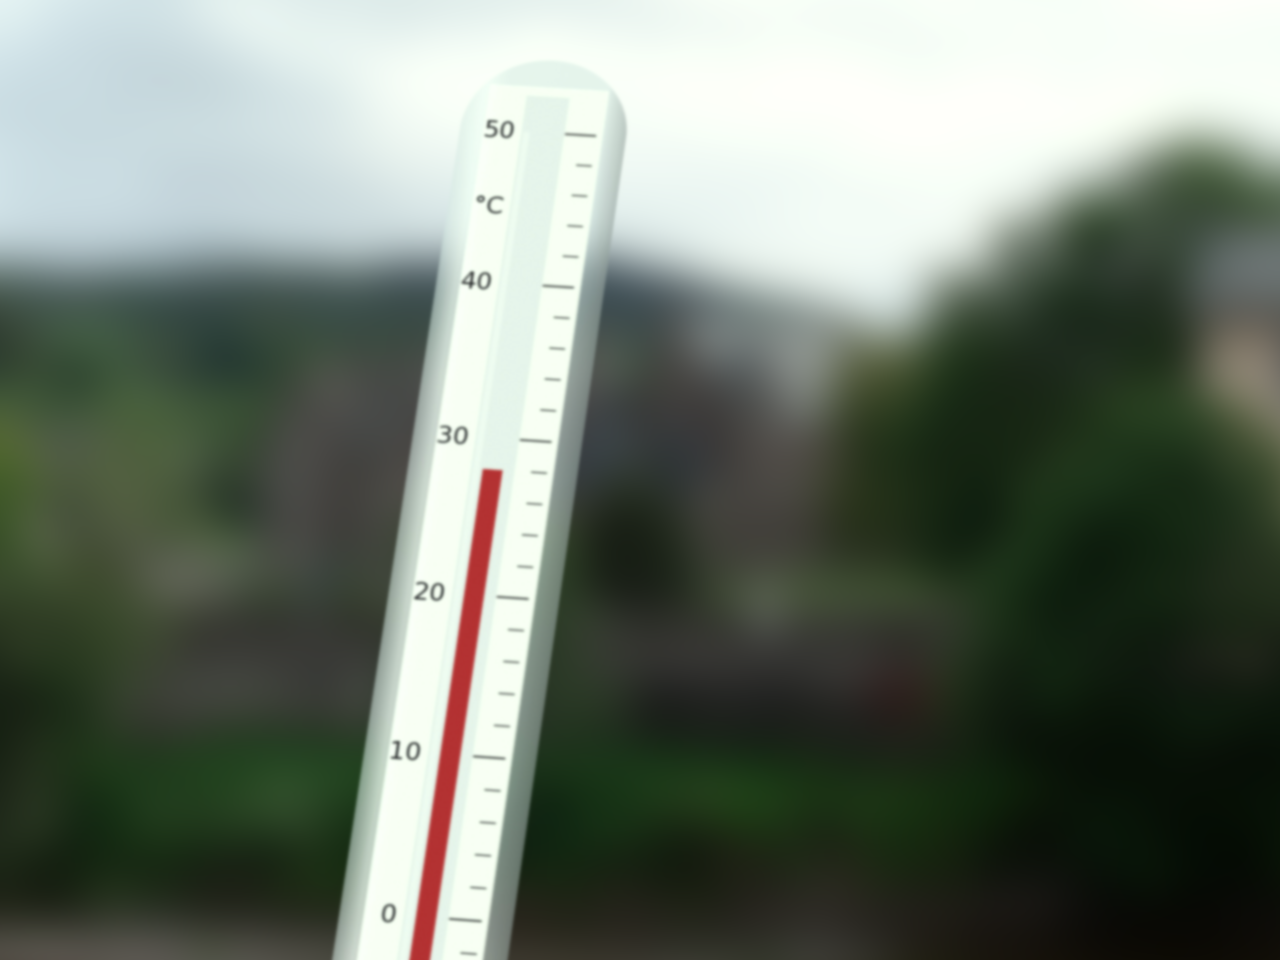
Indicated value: 28 °C
